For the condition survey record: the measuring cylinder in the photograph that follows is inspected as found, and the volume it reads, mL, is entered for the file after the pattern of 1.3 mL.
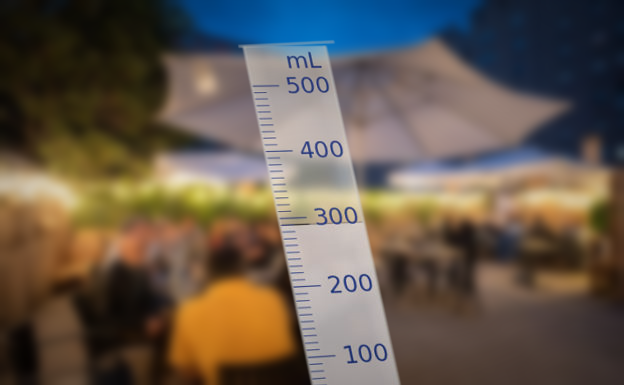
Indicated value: 290 mL
